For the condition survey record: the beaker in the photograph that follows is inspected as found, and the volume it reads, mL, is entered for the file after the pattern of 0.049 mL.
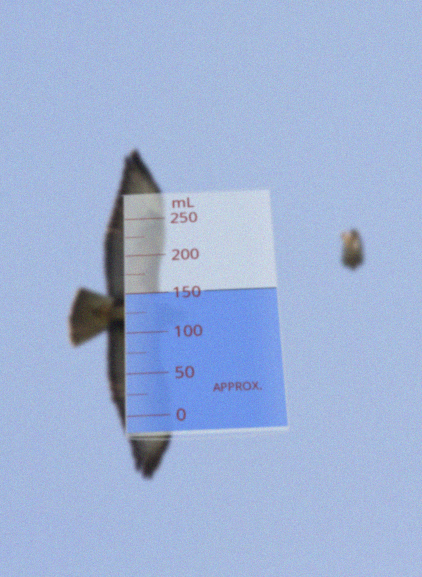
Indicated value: 150 mL
